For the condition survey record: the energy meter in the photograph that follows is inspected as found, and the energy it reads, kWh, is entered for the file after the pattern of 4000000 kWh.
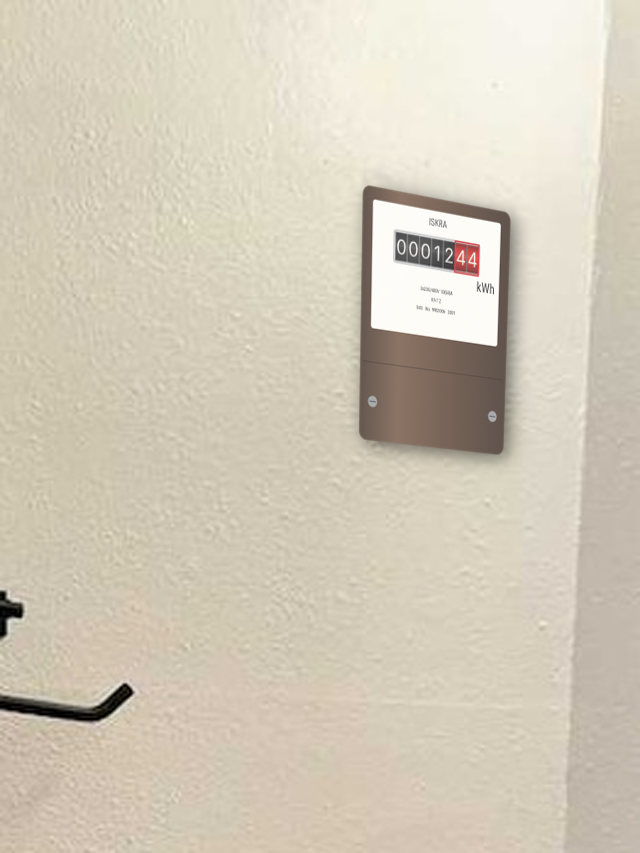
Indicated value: 12.44 kWh
